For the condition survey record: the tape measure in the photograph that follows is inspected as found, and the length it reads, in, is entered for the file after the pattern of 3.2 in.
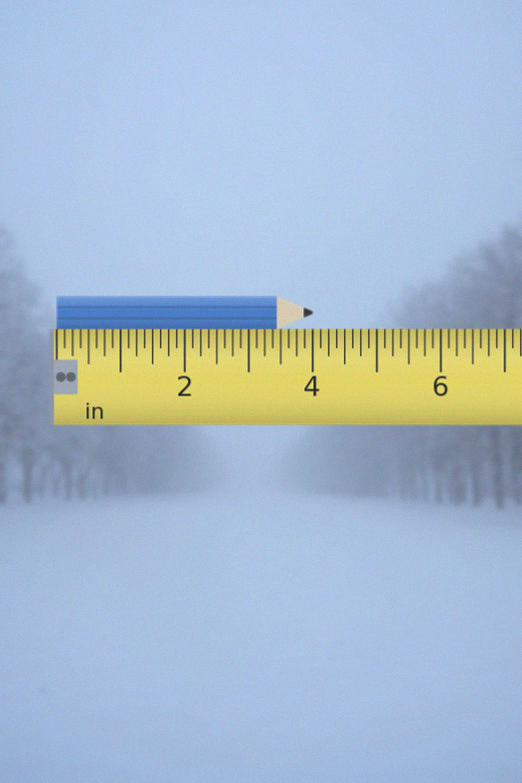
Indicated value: 4 in
